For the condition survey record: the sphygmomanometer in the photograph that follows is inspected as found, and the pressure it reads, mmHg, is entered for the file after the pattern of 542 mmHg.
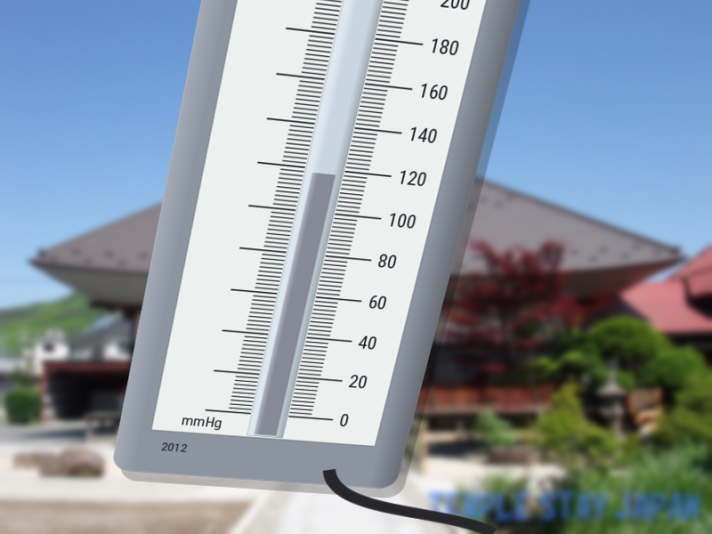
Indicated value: 118 mmHg
